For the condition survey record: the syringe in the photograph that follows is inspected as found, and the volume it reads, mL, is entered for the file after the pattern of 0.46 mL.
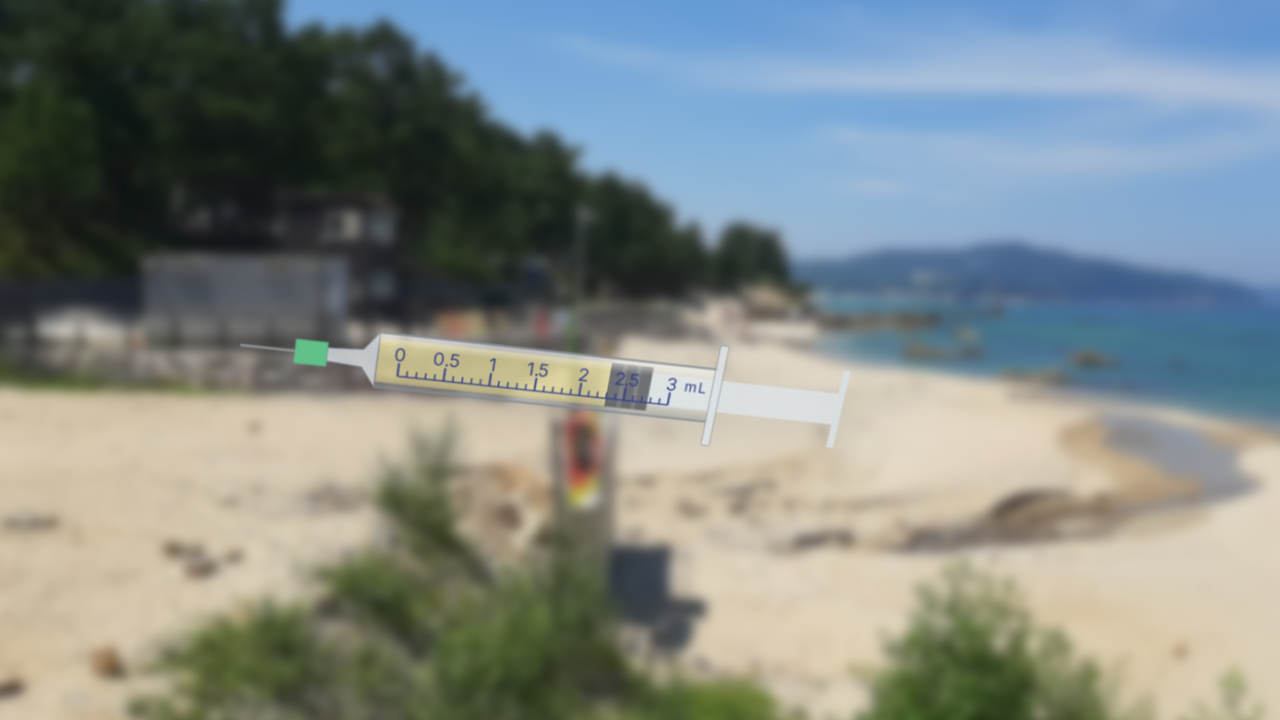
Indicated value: 2.3 mL
